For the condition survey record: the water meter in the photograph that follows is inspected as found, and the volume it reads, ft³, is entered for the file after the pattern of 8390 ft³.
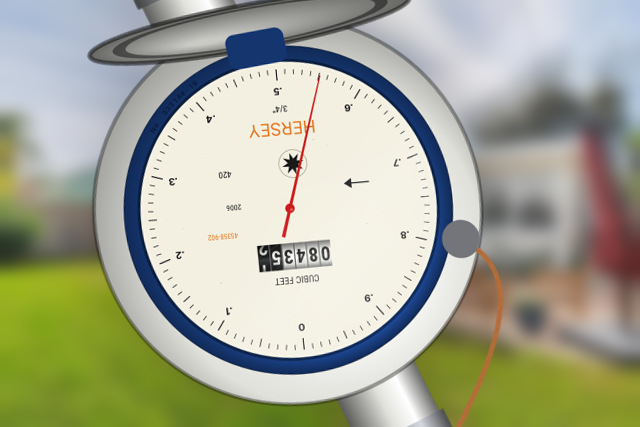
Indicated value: 84351.55 ft³
